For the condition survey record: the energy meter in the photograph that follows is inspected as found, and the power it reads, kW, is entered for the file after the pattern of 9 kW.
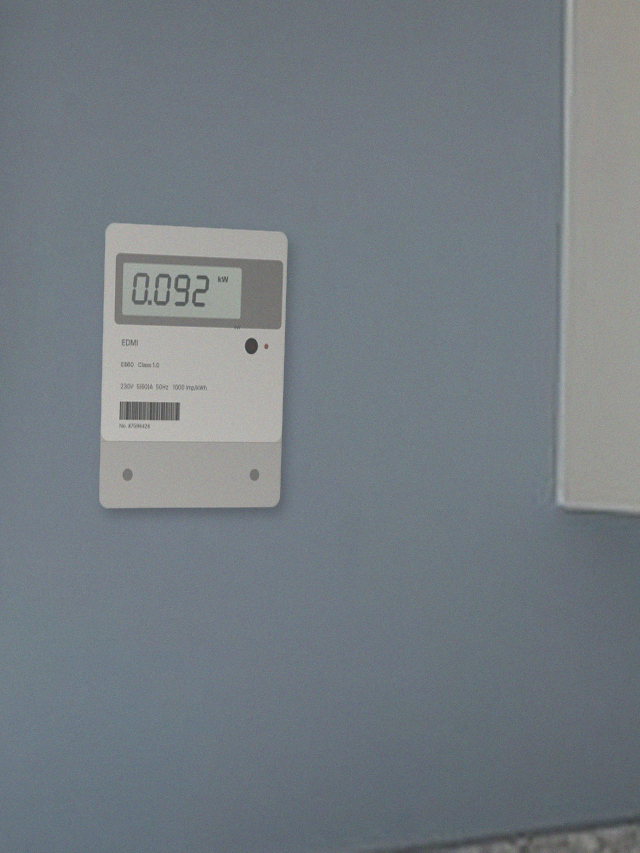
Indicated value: 0.092 kW
